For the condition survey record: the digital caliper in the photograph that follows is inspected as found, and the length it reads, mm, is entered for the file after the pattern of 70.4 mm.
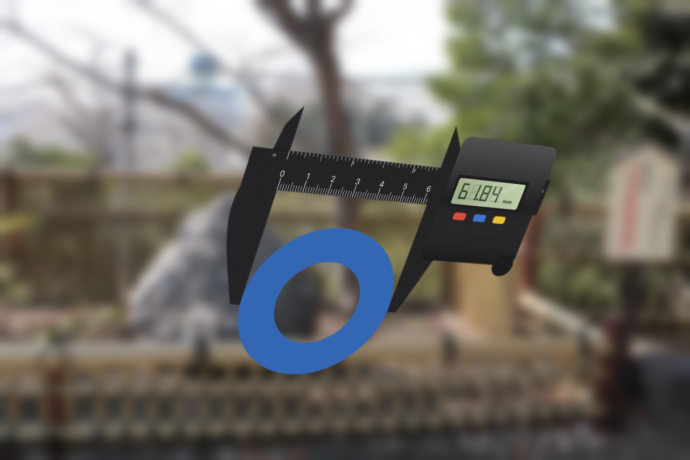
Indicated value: 61.84 mm
